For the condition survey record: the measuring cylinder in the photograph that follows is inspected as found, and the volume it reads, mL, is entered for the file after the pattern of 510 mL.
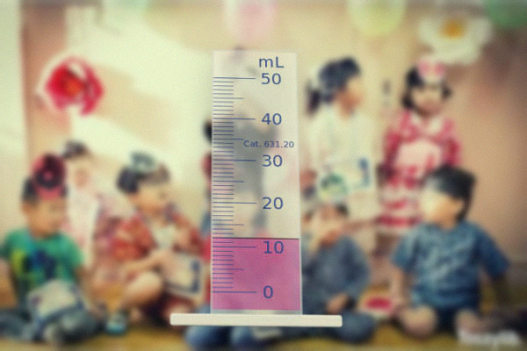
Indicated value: 12 mL
